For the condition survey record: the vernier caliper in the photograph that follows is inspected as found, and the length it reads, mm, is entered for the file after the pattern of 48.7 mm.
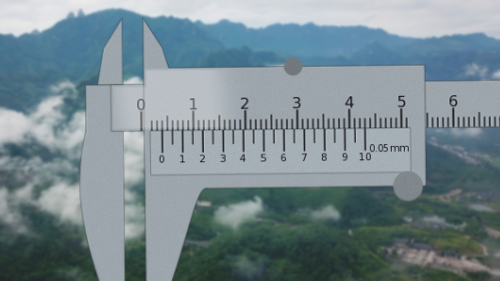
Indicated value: 4.0 mm
